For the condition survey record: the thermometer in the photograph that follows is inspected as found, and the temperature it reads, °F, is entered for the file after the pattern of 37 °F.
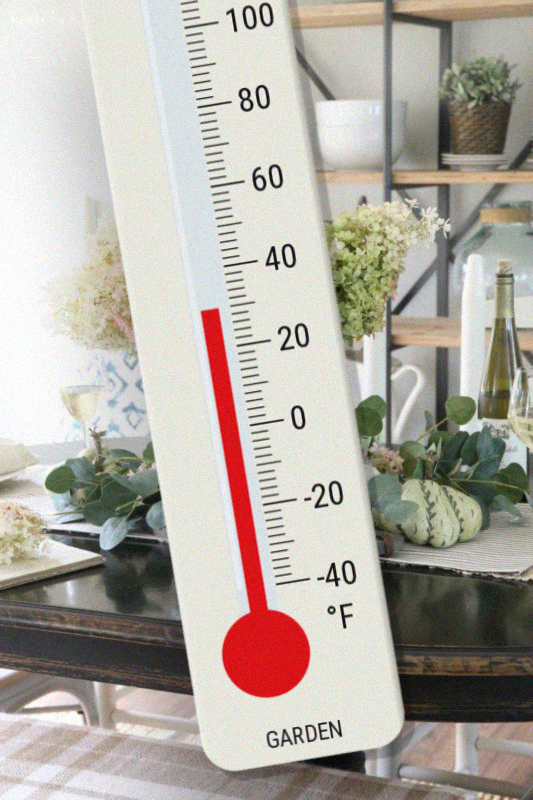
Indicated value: 30 °F
